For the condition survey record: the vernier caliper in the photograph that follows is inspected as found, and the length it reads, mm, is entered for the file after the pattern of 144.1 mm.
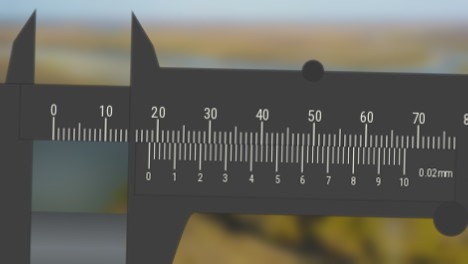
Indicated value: 18.5 mm
